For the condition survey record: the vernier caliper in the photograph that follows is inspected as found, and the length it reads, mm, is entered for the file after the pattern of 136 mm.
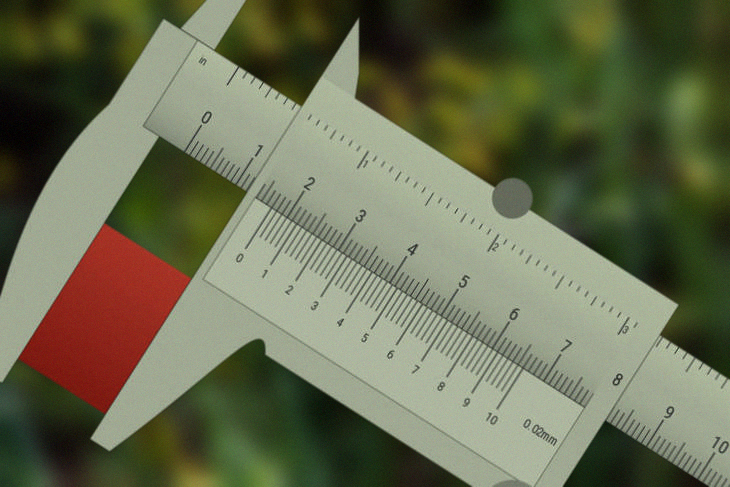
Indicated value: 17.0 mm
